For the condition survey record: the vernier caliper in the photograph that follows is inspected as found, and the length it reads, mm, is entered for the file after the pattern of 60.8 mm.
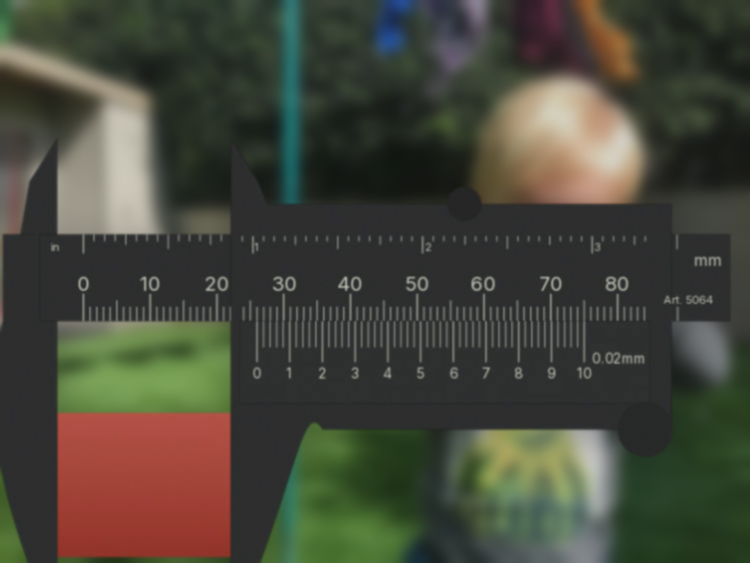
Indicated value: 26.0 mm
